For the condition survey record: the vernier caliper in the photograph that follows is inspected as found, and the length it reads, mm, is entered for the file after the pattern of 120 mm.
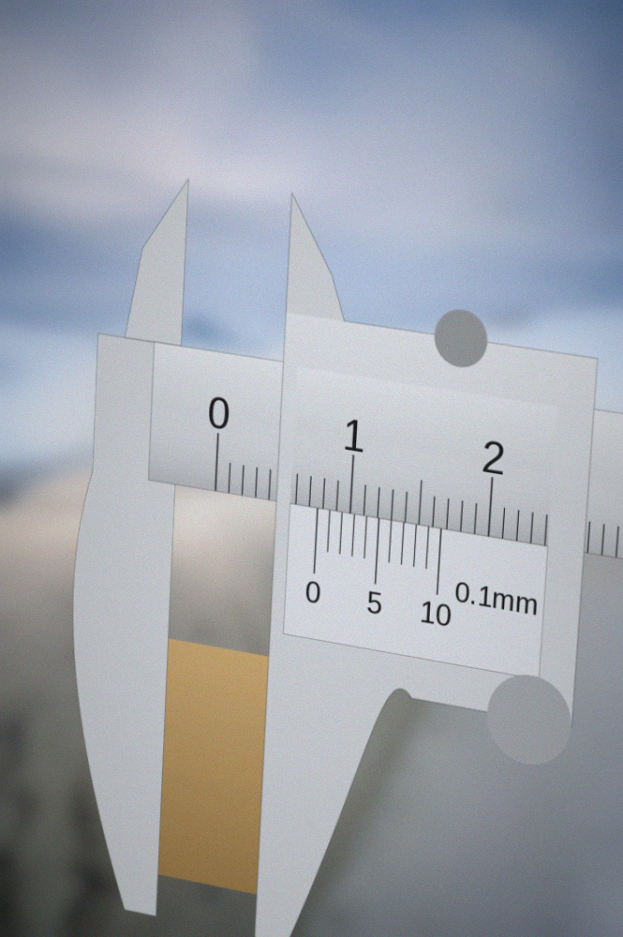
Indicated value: 7.6 mm
